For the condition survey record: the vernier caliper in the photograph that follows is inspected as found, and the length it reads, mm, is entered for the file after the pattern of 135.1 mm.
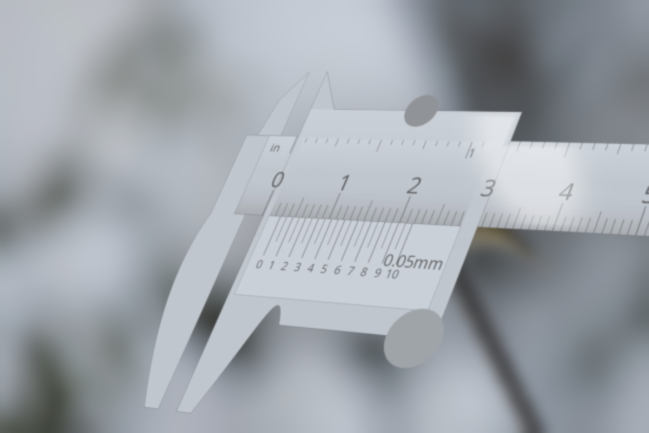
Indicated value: 2.8 mm
